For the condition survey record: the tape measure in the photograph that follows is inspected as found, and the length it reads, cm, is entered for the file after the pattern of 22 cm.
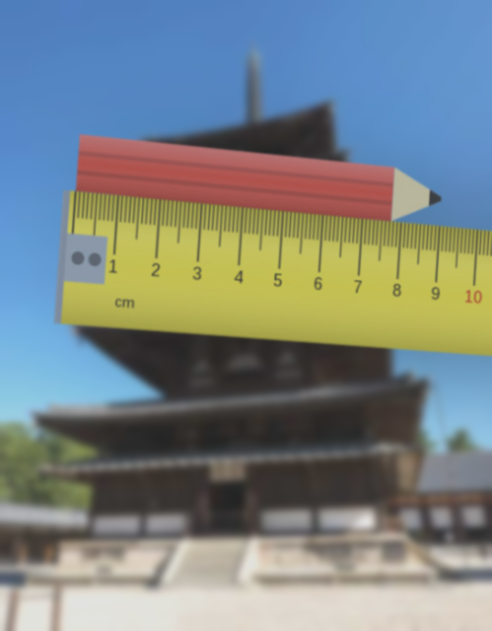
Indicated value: 9 cm
